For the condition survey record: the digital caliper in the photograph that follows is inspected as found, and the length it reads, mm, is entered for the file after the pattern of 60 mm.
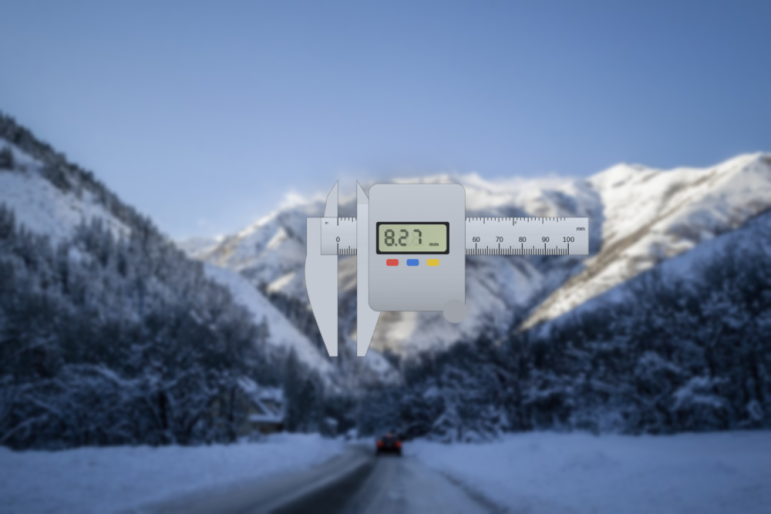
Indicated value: 8.27 mm
